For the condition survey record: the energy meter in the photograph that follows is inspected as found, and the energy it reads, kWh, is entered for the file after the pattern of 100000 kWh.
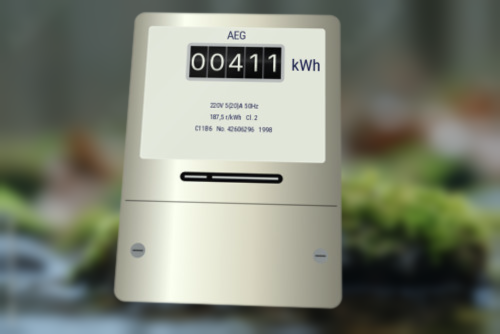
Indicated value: 411 kWh
